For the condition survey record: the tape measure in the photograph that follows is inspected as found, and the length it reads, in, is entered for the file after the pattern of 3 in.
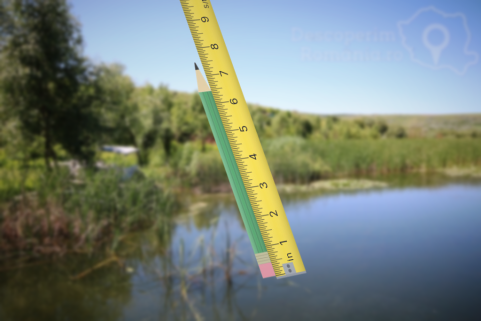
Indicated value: 7.5 in
